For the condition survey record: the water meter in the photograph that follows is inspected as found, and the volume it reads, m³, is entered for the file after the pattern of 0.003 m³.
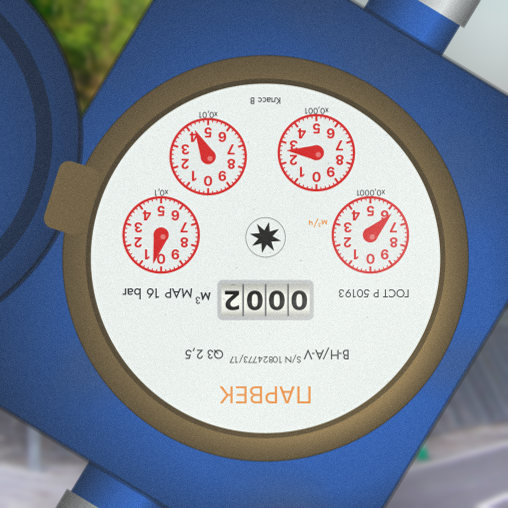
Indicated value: 2.0426 m³
